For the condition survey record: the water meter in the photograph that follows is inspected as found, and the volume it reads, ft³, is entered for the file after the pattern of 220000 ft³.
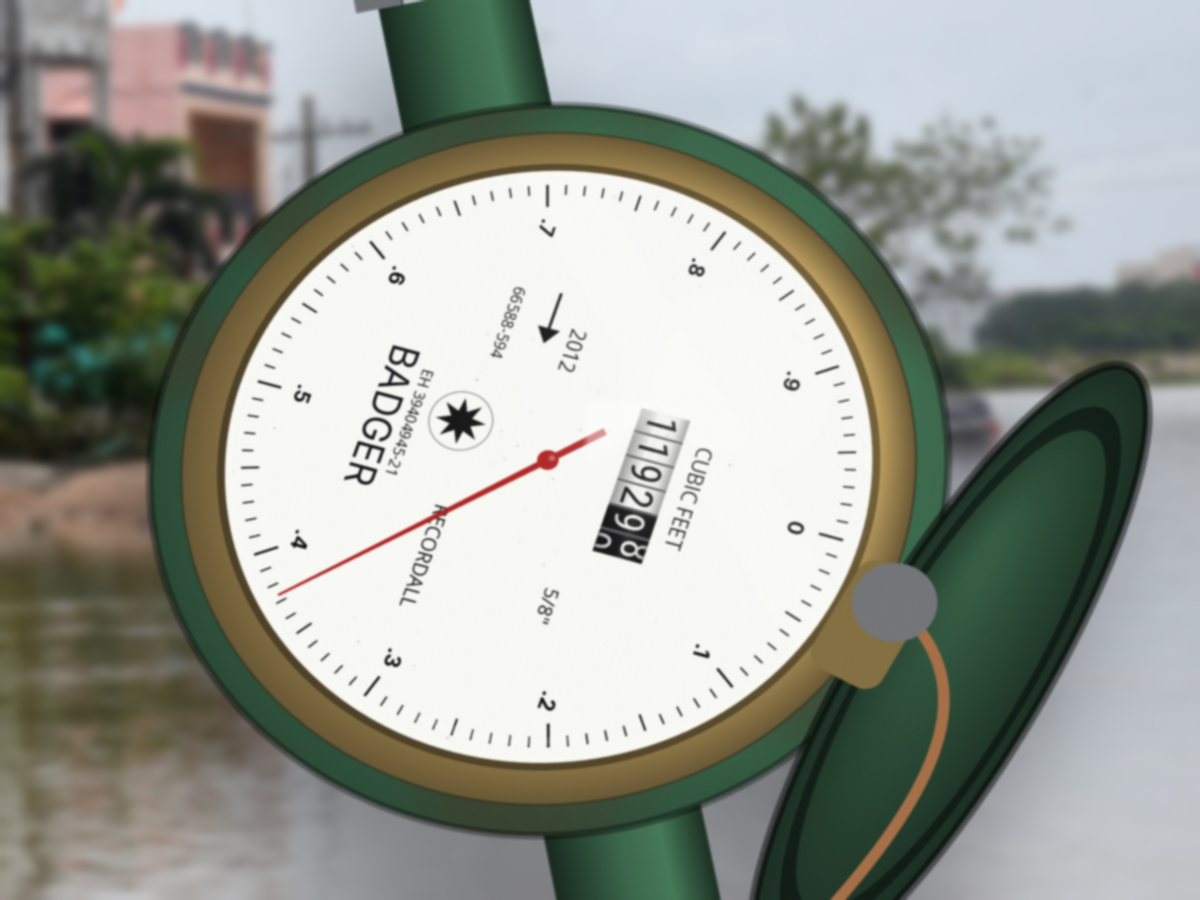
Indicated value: 119298.37 ft³
